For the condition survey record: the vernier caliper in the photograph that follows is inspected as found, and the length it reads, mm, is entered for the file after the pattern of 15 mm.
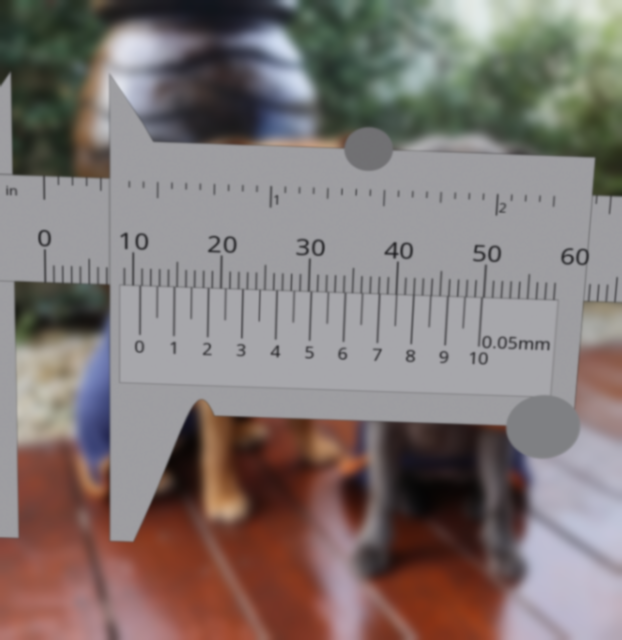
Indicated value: 10.8 mm
